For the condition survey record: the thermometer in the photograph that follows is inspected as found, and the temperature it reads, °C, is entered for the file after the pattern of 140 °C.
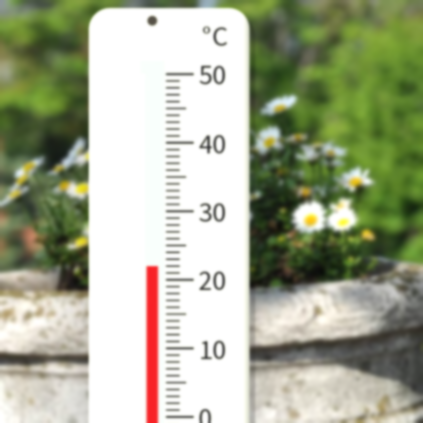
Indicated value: 22 °C
